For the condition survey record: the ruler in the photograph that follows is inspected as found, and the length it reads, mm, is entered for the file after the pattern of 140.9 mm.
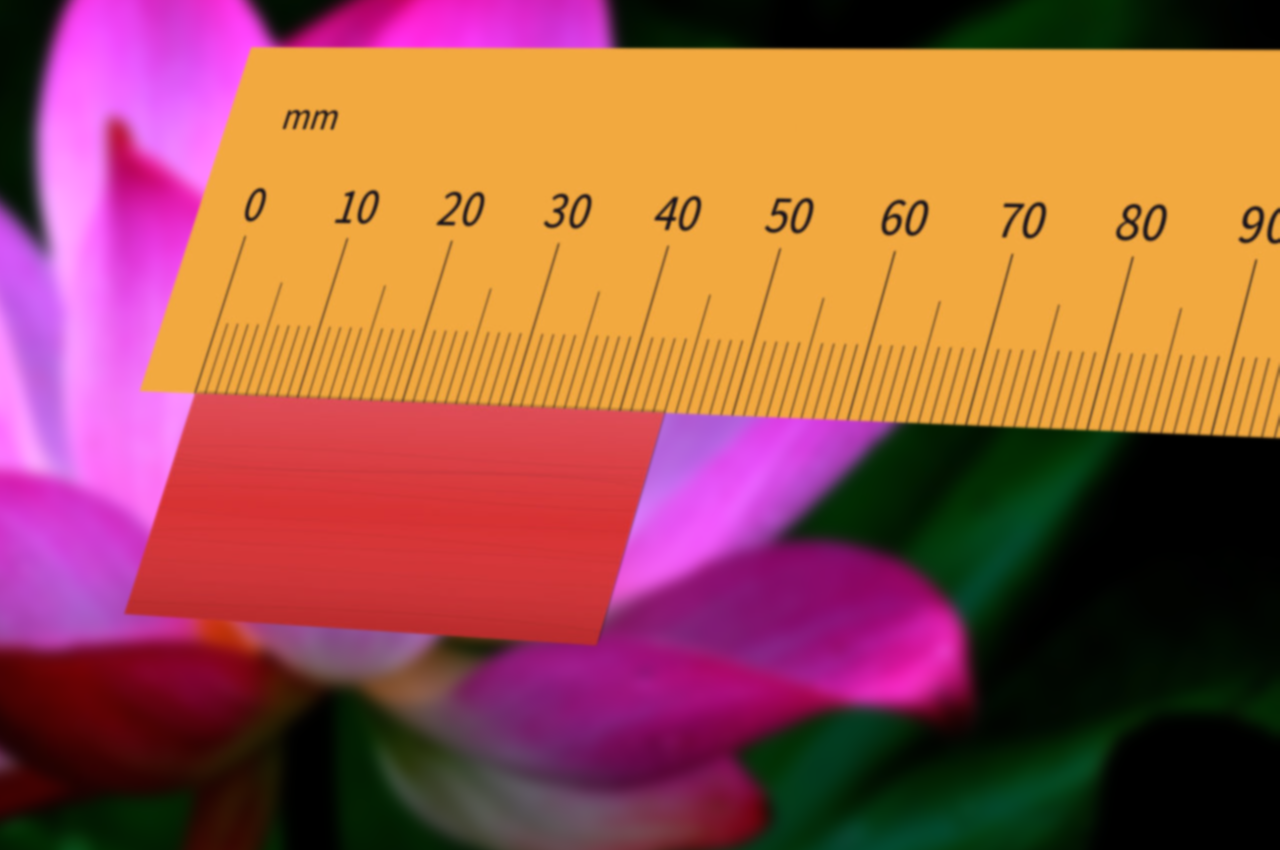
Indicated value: 44 mm
